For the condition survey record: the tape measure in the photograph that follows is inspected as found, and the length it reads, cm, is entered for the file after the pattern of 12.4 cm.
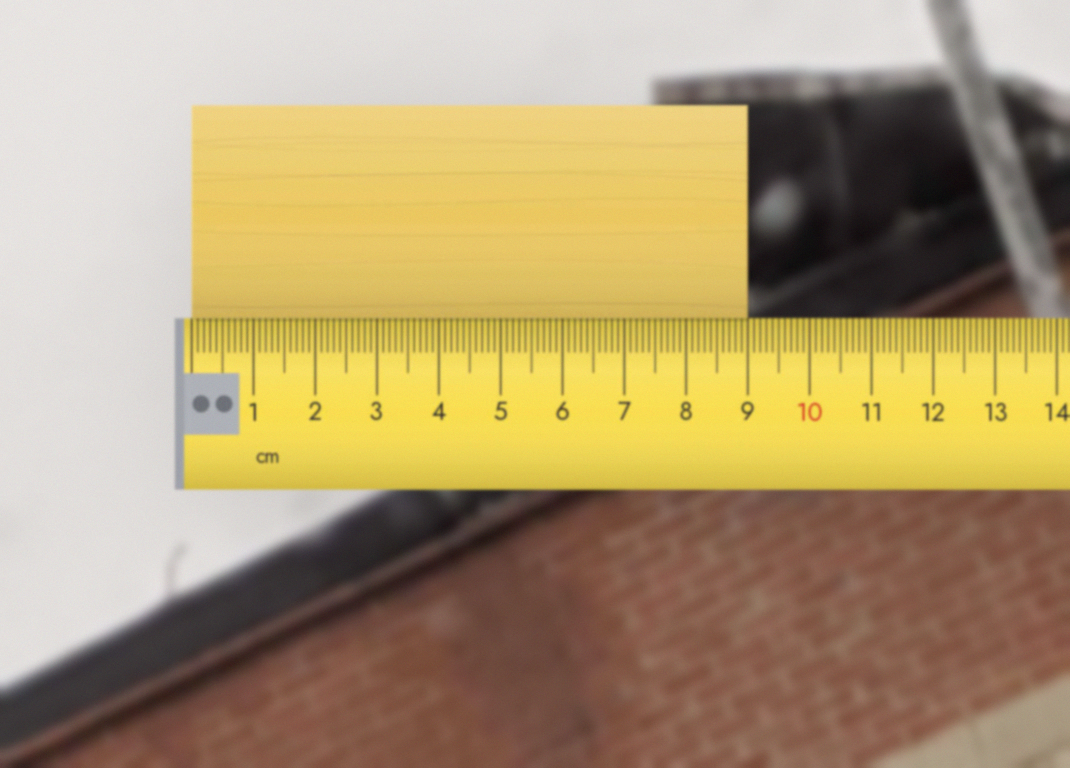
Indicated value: 9 cm
